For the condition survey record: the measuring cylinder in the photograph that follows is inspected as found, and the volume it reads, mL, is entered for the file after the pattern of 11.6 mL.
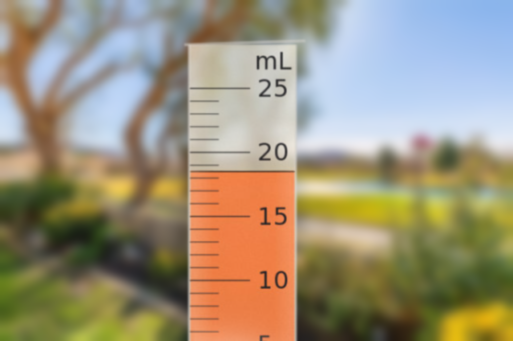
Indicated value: 18.5 mL
